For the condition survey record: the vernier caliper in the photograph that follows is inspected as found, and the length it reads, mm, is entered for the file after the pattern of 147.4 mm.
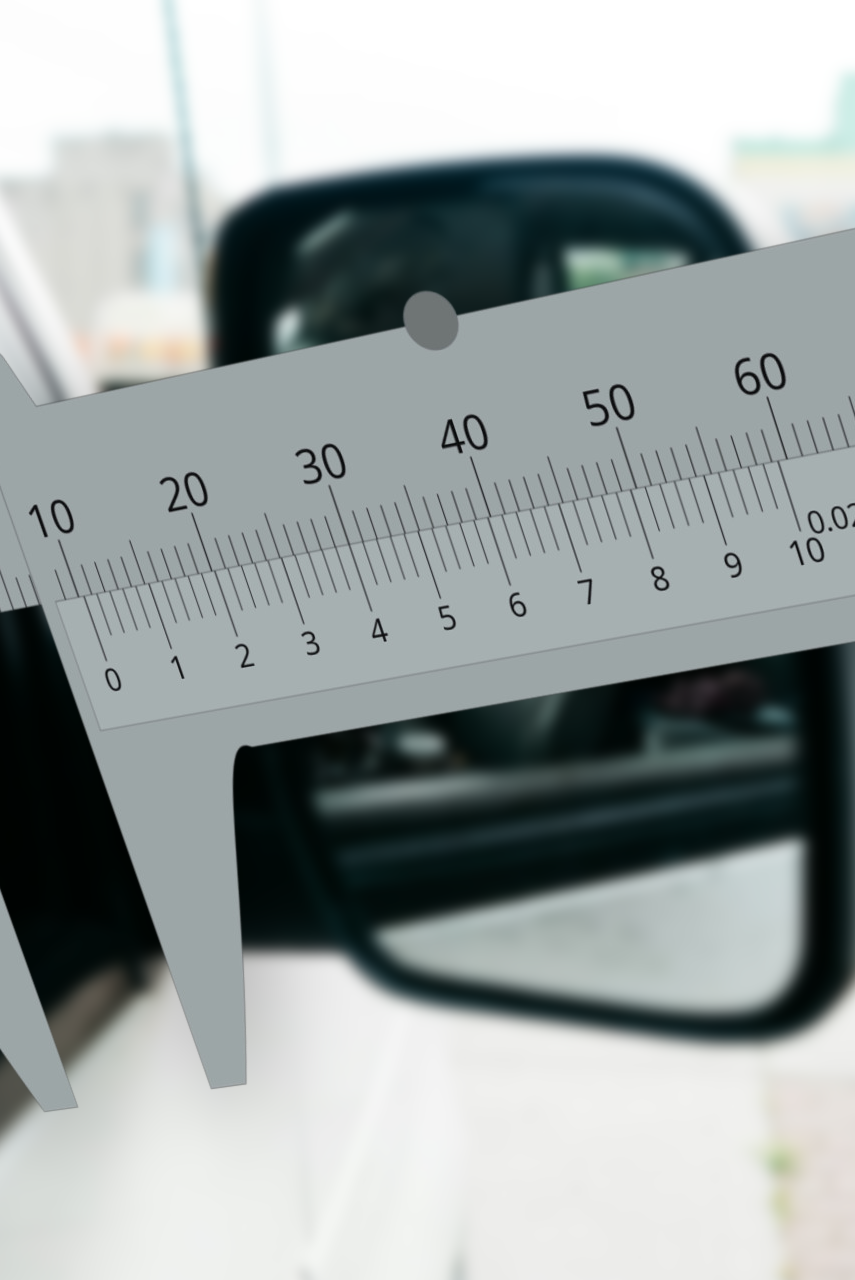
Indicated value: 10.4 mm
